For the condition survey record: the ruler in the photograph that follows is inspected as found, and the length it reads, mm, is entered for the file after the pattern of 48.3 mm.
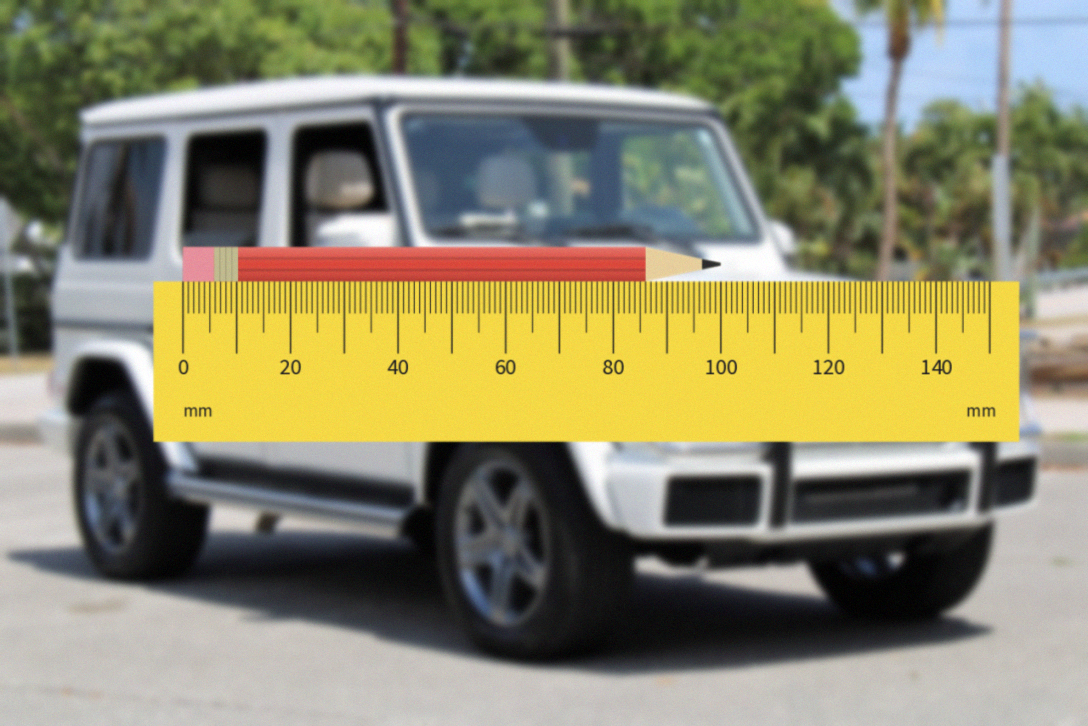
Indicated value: 100 mm
